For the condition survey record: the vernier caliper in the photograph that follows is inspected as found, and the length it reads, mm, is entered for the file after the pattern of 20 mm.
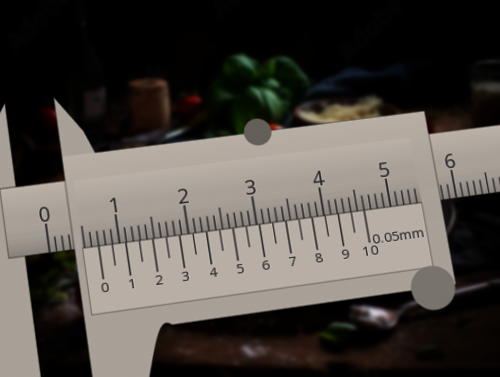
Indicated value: 7.0 mm
